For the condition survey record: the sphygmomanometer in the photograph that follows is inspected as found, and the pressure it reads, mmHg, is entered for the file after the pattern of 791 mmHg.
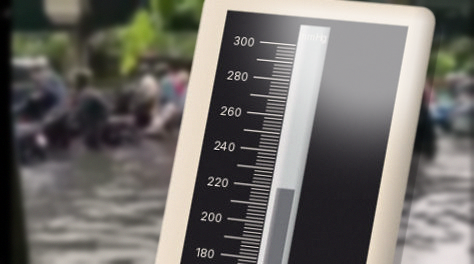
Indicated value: 220 mmHg
